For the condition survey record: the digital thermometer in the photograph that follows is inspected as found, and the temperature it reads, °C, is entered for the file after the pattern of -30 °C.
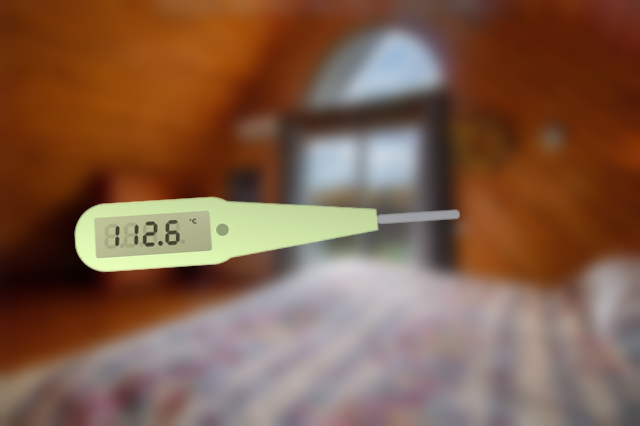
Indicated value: 112.6 °C
